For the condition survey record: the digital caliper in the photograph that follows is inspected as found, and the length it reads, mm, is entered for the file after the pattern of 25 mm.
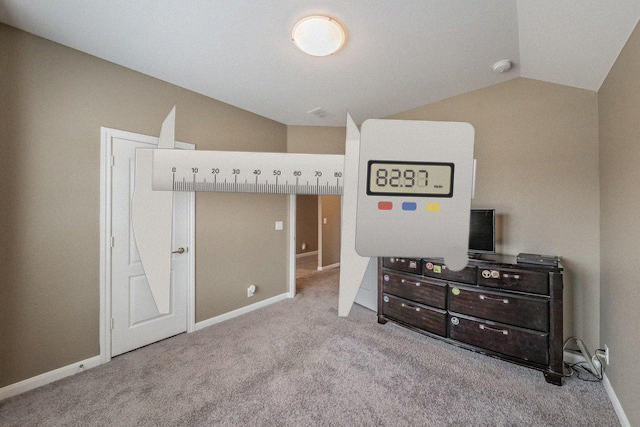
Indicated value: 82.97 mm
